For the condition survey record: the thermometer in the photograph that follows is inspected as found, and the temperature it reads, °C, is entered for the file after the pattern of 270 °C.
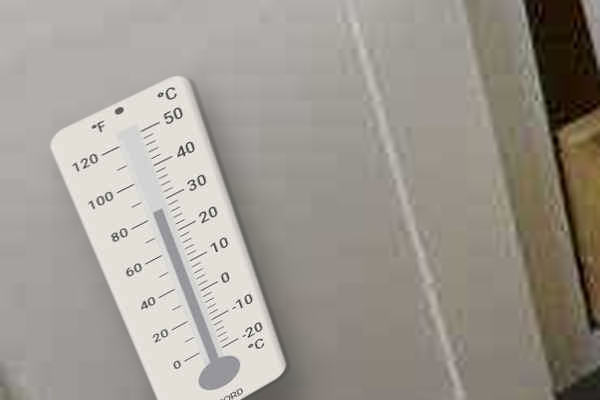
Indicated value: 28 °C
